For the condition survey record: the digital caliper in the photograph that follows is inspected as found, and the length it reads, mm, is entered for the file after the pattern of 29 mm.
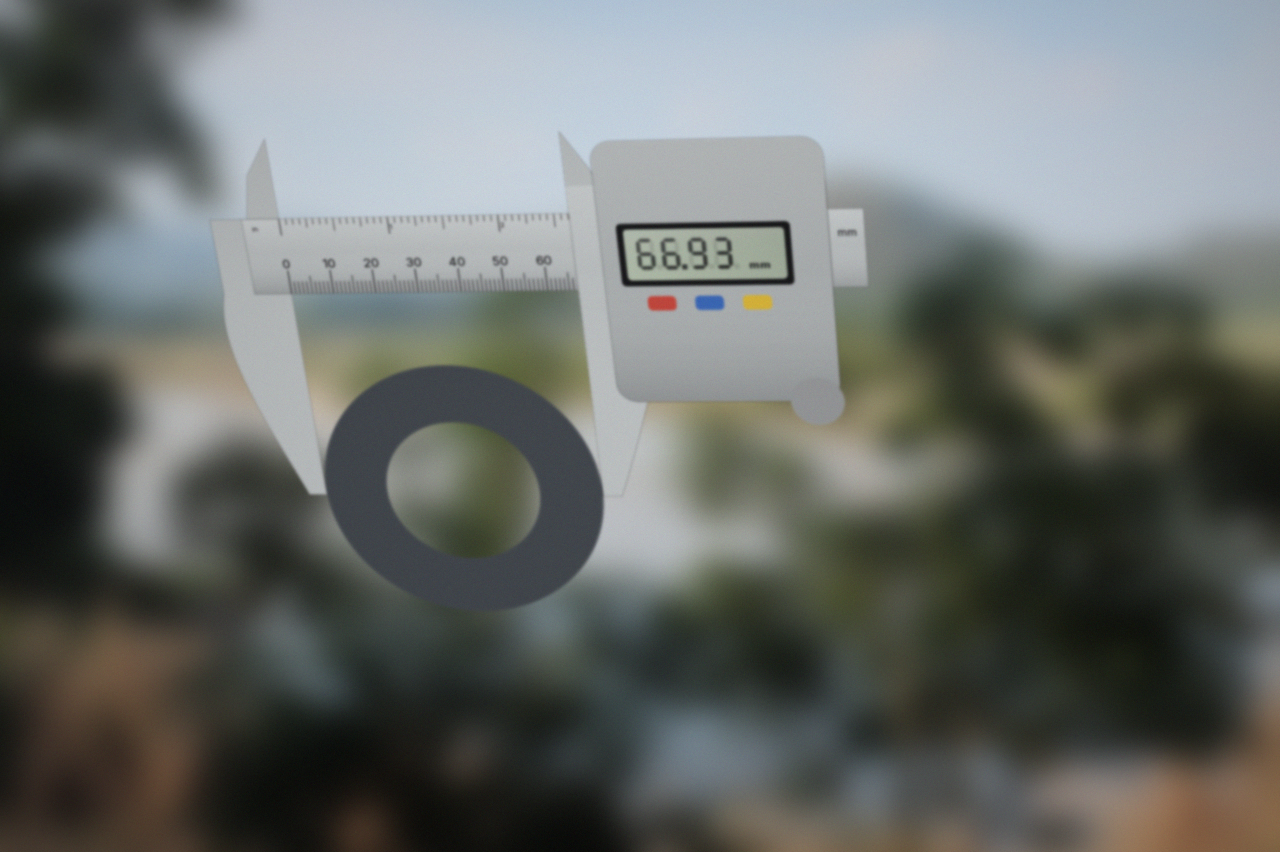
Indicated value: 66.93 mm
